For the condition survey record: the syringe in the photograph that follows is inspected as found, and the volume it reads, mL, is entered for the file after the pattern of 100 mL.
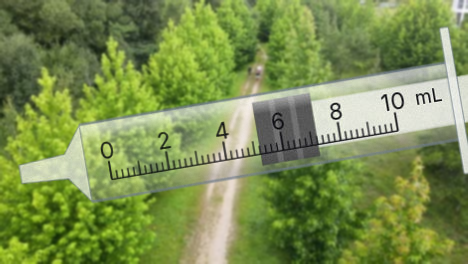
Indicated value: 5.2 mL
